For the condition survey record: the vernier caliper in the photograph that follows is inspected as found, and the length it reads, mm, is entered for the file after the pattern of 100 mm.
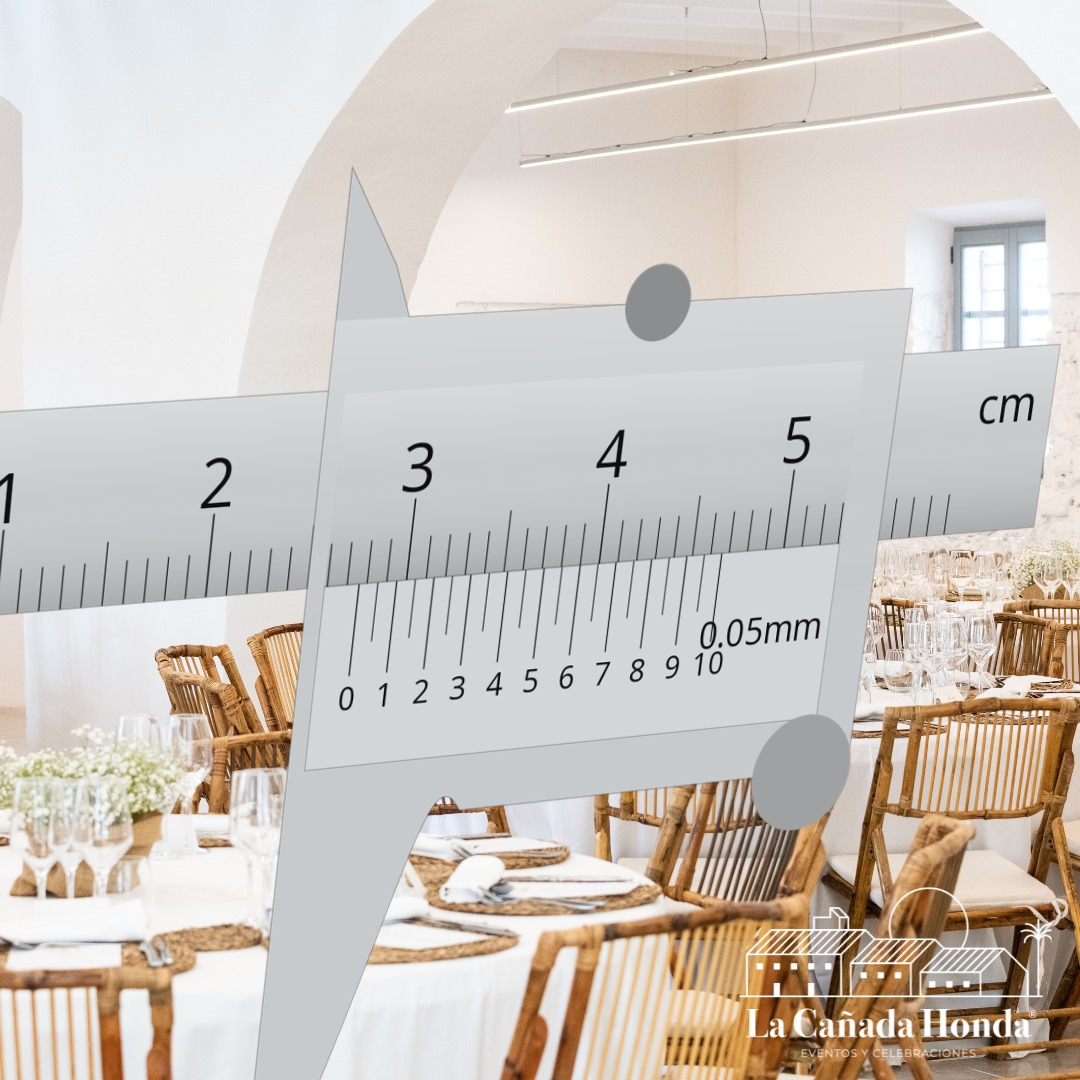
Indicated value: 27.6 mm
